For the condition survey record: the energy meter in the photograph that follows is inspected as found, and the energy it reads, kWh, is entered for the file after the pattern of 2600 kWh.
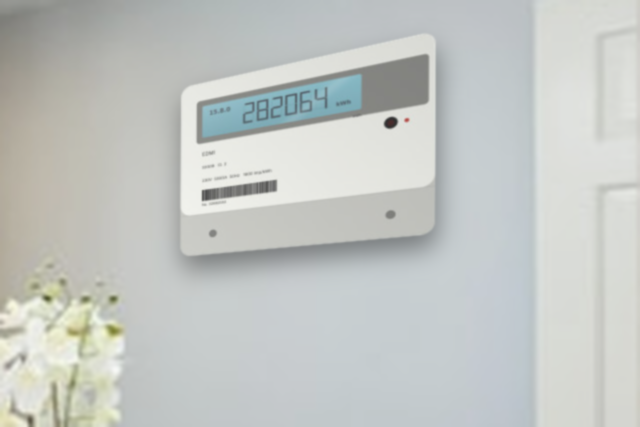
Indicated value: 282064 kWh
